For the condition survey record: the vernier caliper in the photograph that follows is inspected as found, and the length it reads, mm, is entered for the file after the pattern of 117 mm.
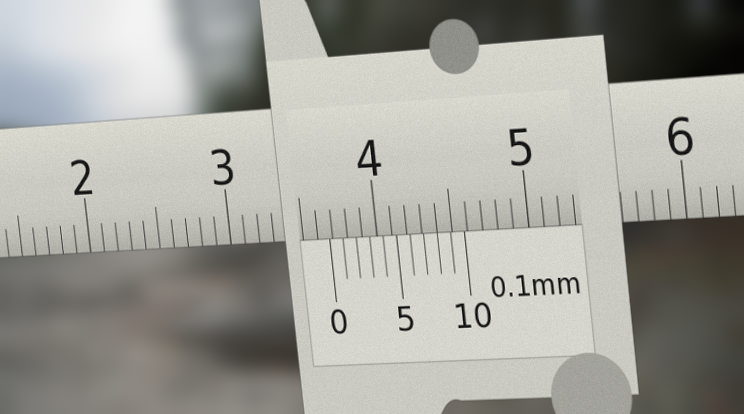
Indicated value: 36.8 mm
